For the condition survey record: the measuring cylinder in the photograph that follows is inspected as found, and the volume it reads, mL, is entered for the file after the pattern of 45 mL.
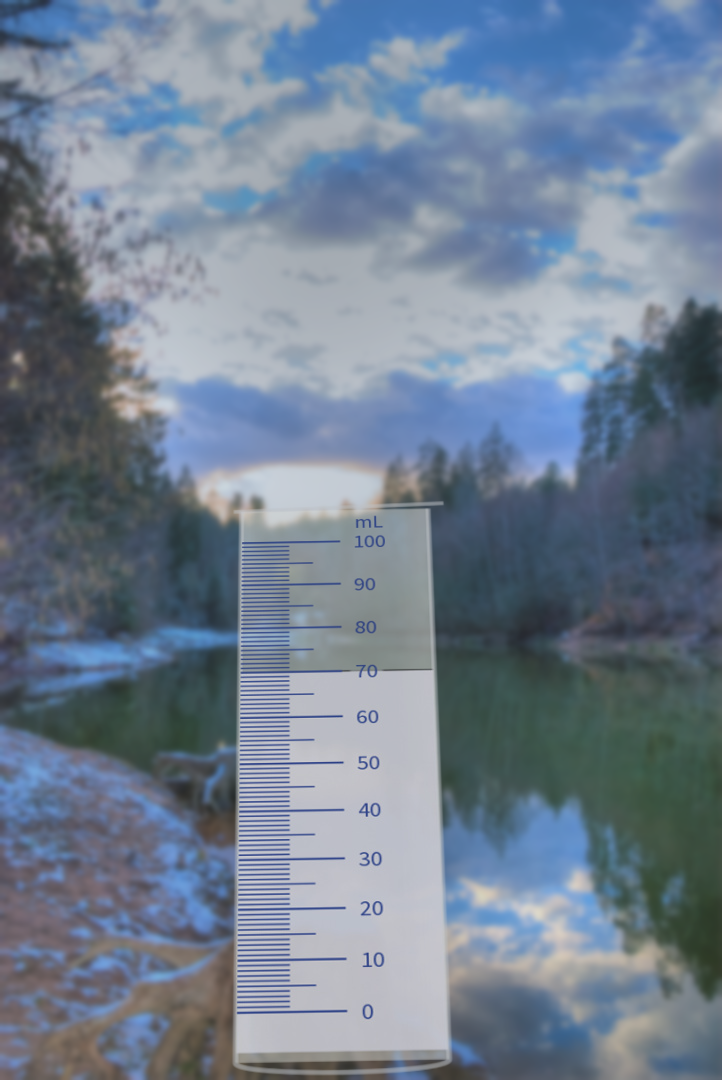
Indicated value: 70 mL
